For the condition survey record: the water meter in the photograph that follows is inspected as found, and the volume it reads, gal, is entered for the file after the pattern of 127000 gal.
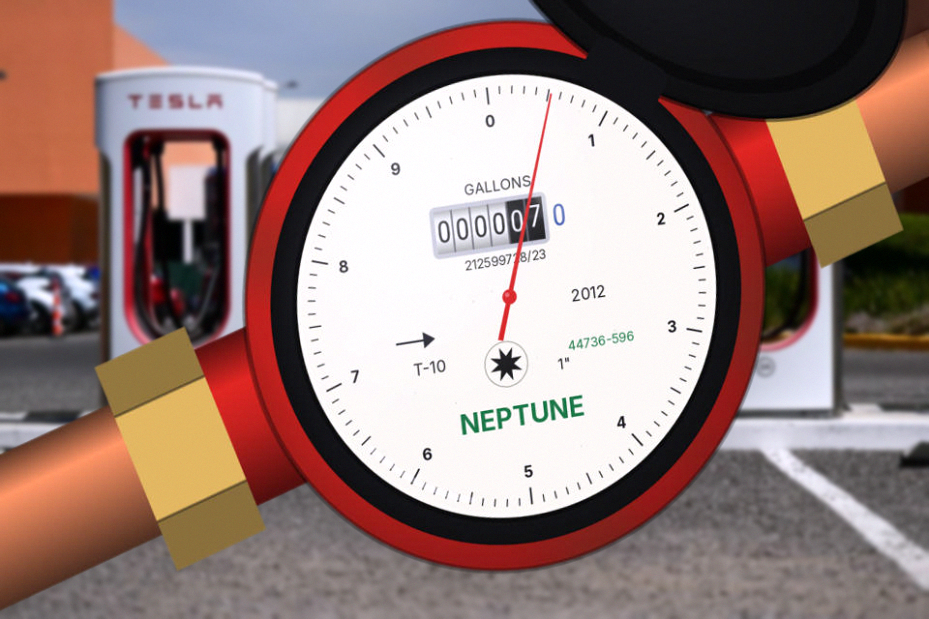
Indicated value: 70.5 gal
